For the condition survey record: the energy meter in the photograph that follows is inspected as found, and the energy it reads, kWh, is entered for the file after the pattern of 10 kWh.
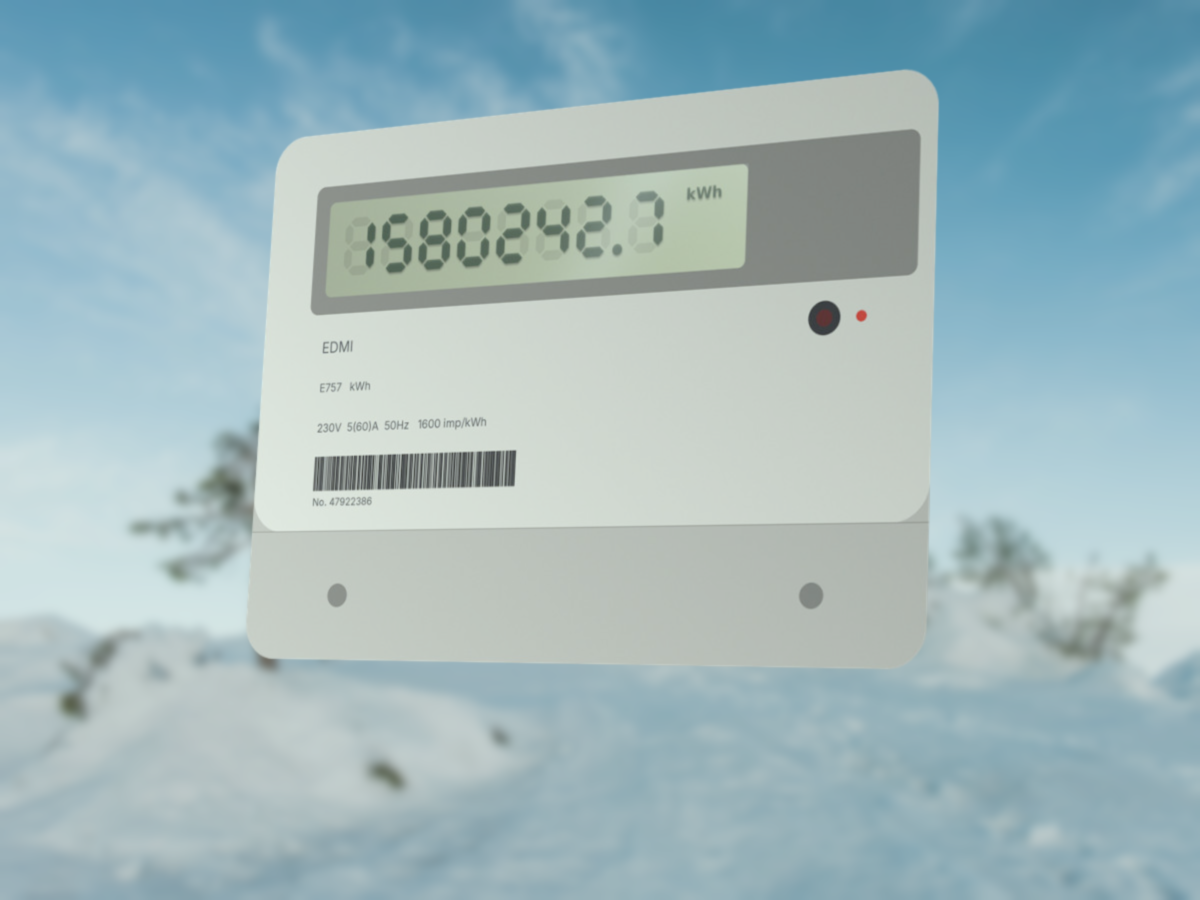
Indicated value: 1580242.7 kWh
